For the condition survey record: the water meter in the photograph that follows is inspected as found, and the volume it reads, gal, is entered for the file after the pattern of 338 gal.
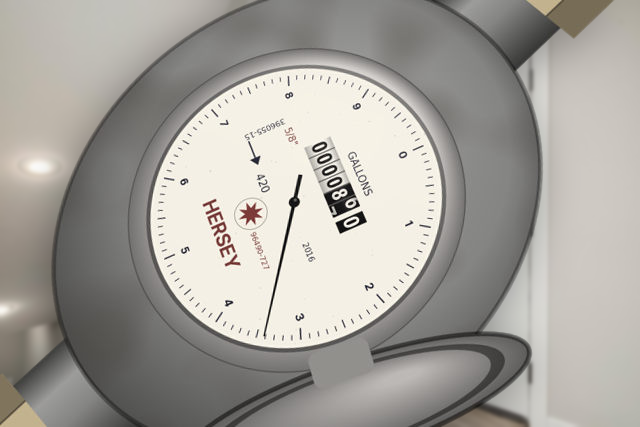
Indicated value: 863.4 gal
